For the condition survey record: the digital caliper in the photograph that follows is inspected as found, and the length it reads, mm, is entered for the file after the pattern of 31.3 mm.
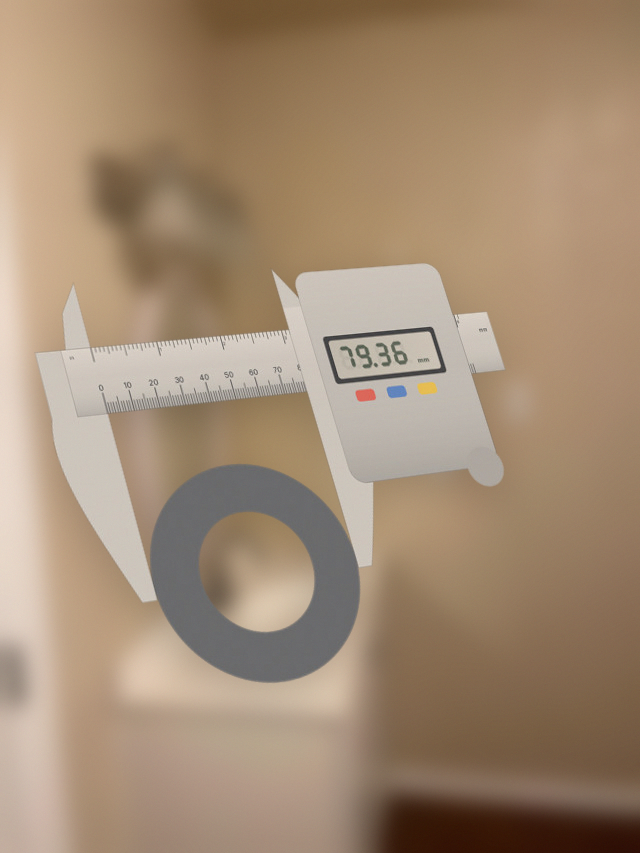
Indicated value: 79.36 mm
